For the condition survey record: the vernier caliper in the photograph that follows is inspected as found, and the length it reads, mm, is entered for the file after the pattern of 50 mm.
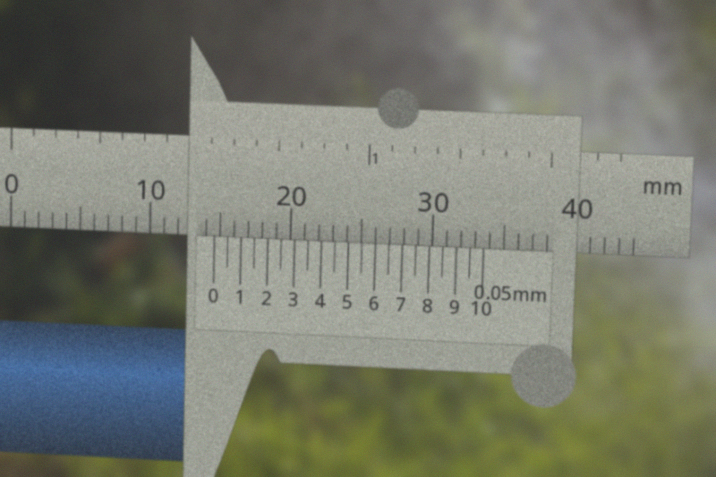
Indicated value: 14.6 mm
